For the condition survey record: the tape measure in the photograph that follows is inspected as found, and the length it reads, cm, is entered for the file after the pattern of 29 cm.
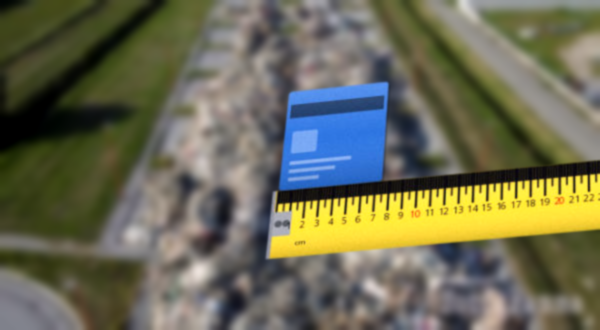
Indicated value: 7.5 cm
